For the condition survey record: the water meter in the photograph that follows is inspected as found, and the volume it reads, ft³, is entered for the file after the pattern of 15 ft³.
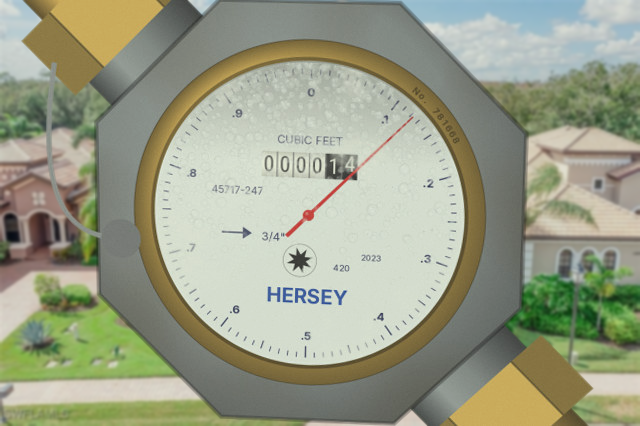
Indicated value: 14.12 ft³
